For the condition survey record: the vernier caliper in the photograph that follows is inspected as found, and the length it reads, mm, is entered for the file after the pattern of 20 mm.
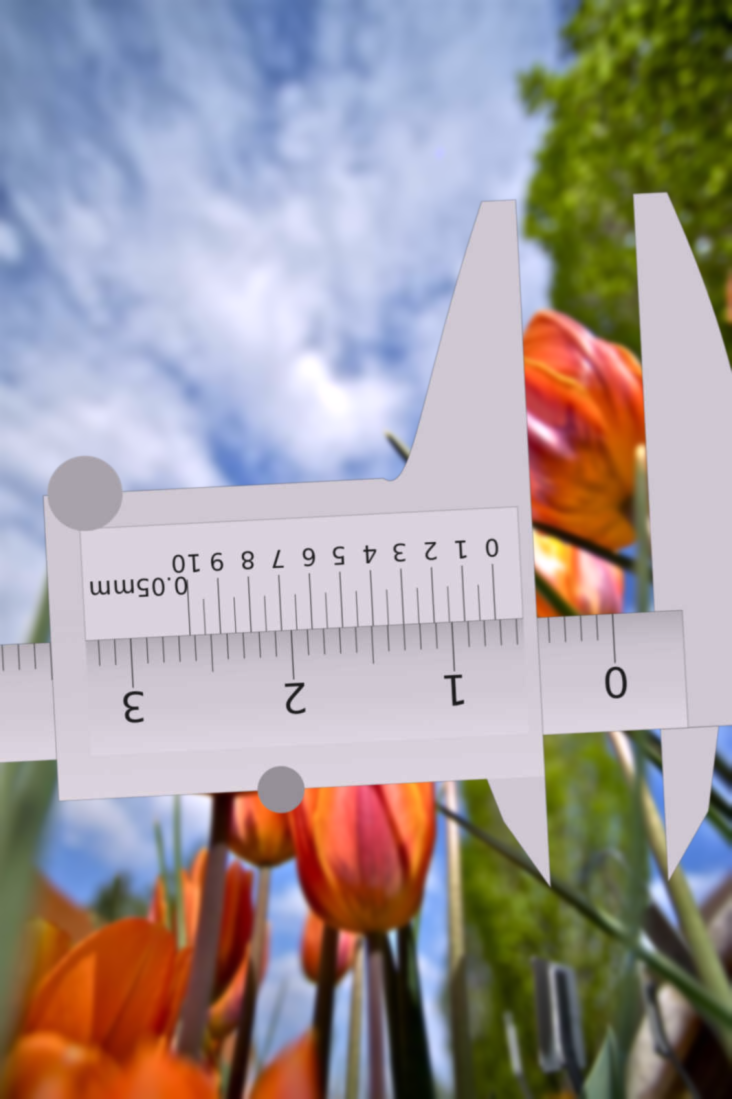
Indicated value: 7.3 mm
